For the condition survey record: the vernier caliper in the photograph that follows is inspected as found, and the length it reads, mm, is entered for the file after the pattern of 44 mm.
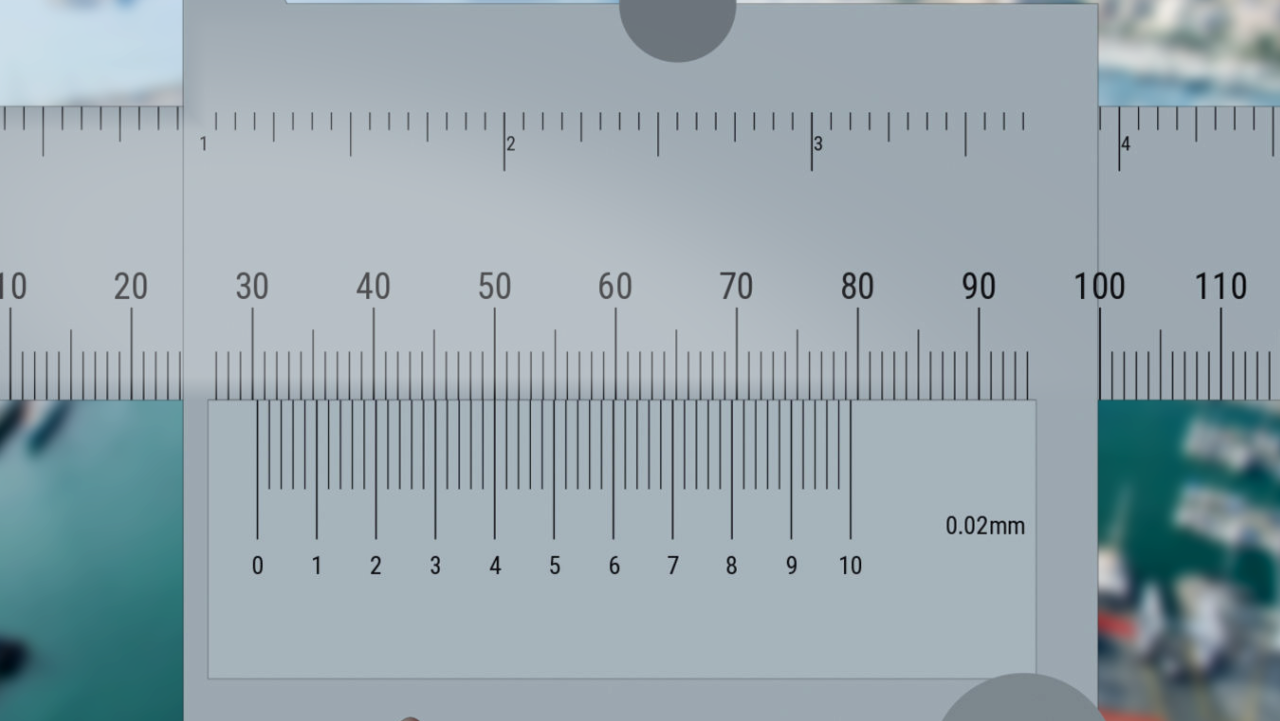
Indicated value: 30.4 mm
